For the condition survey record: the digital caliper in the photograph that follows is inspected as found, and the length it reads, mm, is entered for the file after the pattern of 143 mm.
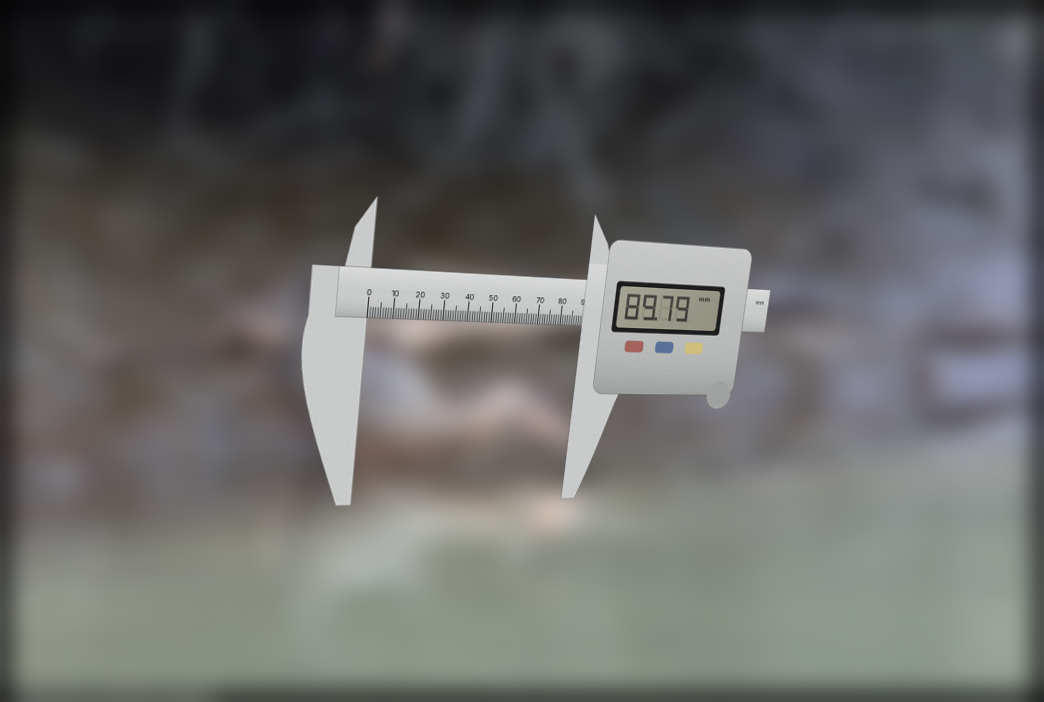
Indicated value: 89.79 mm
